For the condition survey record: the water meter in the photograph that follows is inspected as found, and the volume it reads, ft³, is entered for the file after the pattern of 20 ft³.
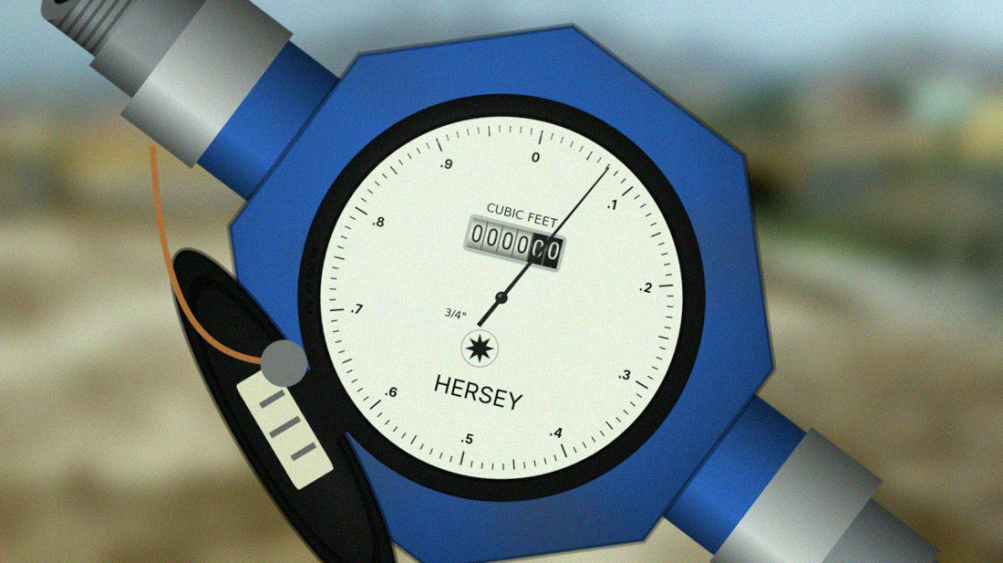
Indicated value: 0.07 ft³
